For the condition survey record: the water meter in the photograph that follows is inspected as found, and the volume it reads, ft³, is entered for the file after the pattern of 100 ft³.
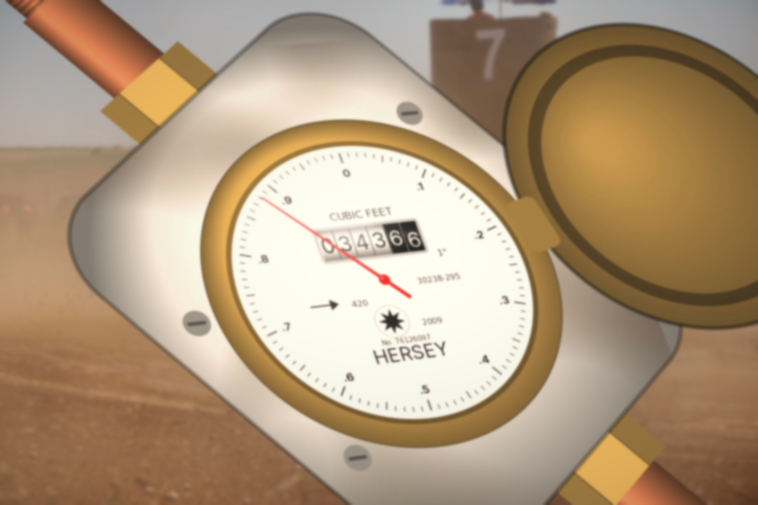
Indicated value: 34365.88 ft³
